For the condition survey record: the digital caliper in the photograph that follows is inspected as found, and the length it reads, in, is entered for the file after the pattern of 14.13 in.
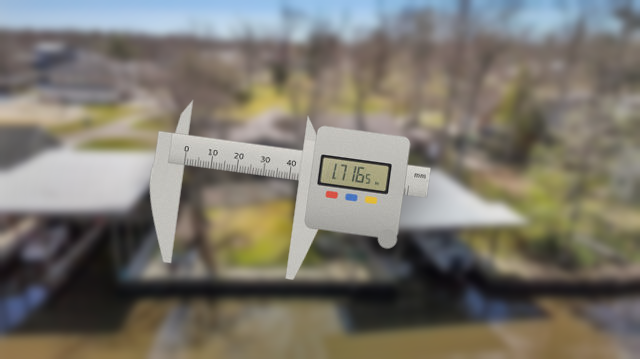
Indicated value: 1.7165 in
